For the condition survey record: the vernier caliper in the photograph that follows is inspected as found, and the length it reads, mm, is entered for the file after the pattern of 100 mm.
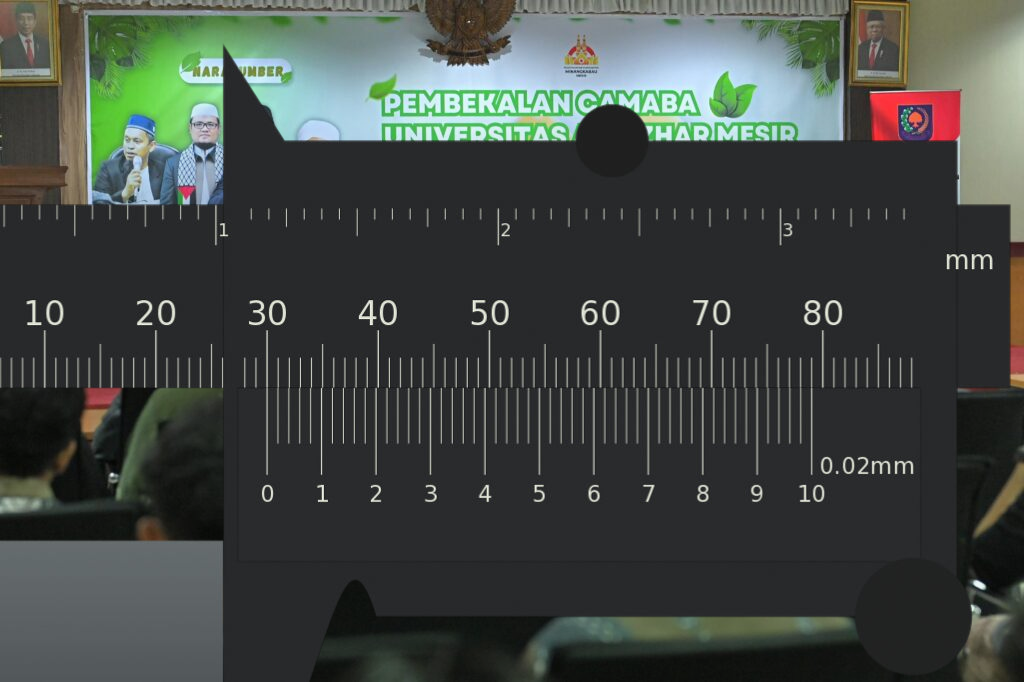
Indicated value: 30.0 mm
